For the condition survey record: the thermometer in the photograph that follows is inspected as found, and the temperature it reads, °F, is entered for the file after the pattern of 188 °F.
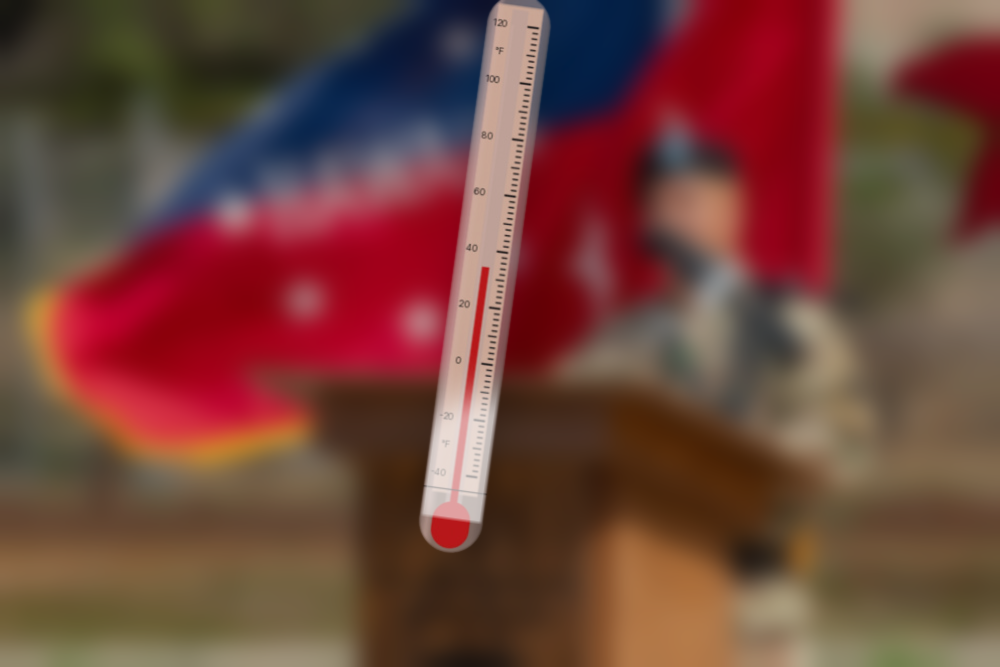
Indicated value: 34 °F
